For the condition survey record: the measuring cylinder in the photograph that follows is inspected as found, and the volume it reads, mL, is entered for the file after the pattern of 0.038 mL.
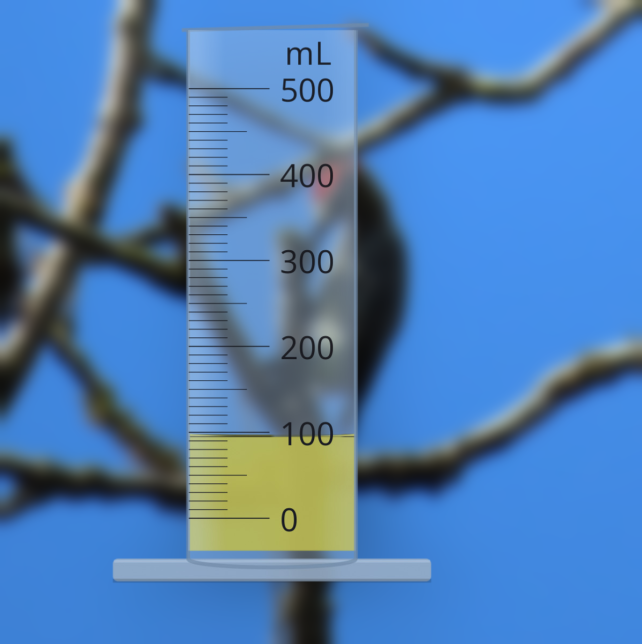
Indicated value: 95 mL
